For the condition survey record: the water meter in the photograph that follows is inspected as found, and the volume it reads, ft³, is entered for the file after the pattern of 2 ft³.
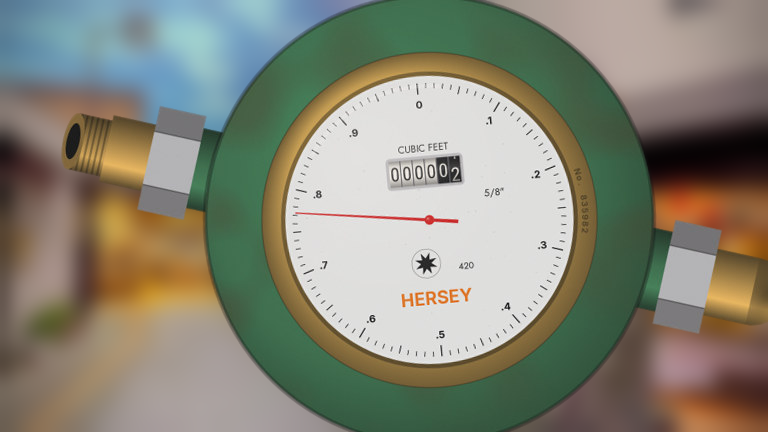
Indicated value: 1.77 ft³
